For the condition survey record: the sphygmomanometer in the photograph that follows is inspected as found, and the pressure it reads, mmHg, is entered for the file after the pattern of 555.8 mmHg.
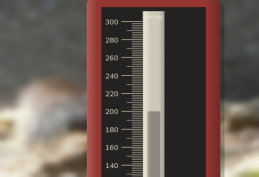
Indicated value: 200 mmHg
